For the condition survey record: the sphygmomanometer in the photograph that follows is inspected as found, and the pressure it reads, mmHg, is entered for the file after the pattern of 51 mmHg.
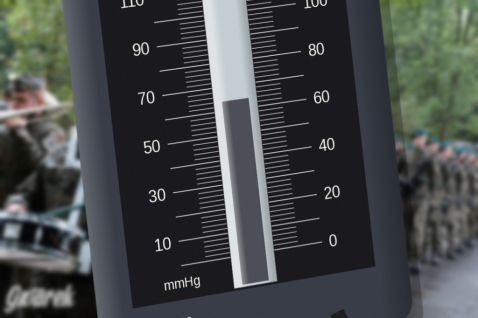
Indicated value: 64 mmHg
